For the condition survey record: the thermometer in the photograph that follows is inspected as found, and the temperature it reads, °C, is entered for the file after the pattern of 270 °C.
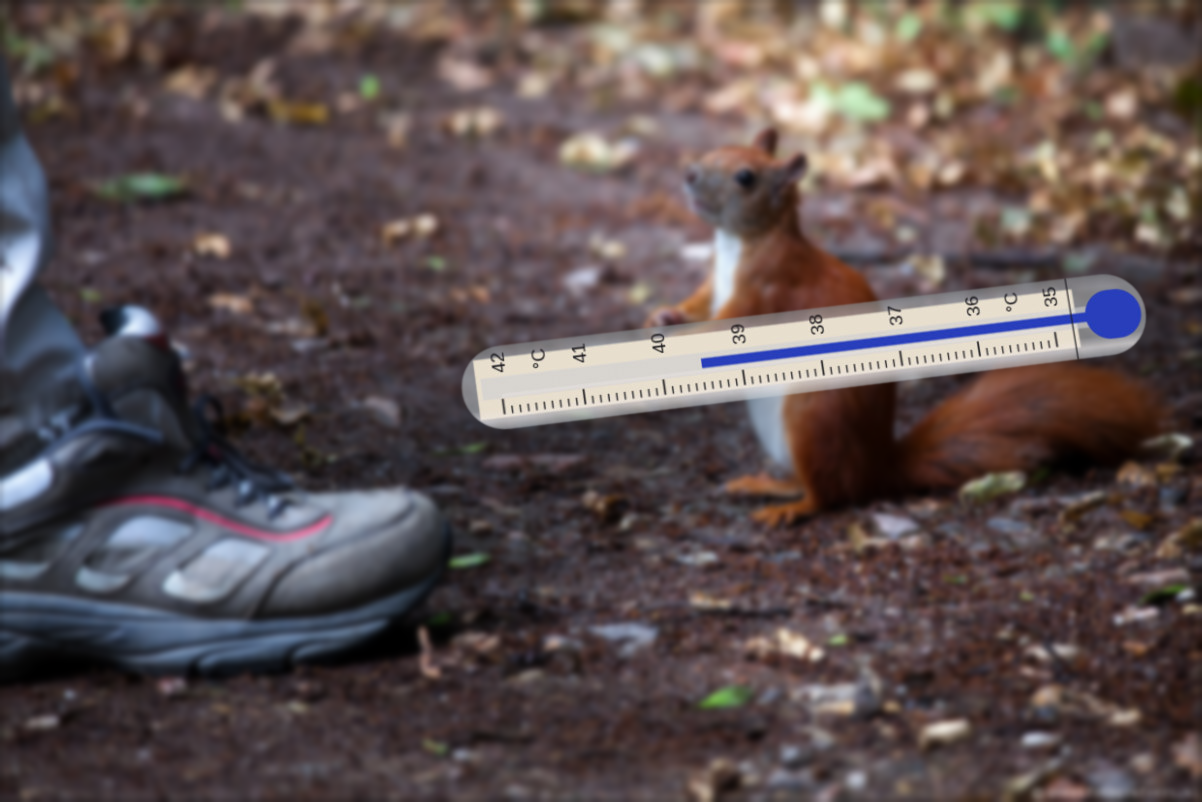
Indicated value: 39.5 °C
